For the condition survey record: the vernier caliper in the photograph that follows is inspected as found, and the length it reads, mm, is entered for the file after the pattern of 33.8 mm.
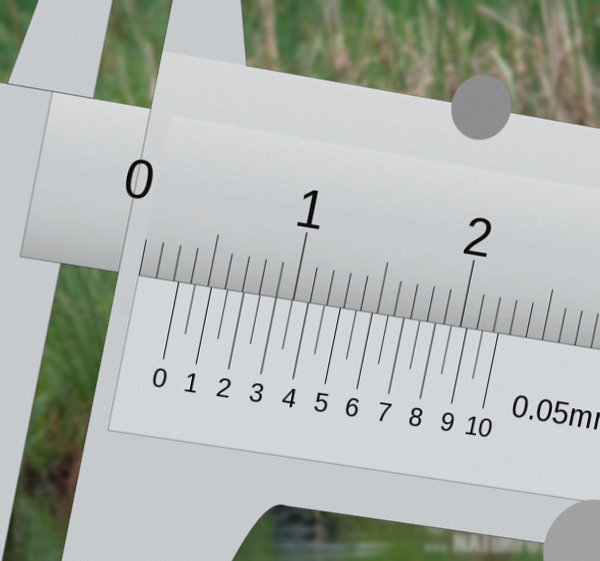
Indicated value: 3.3 mm
